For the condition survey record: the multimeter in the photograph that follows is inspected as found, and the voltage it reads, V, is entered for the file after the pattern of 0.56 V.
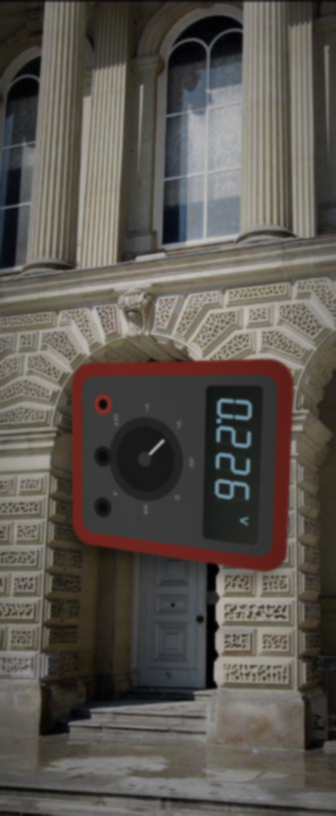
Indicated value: 0.226 V
